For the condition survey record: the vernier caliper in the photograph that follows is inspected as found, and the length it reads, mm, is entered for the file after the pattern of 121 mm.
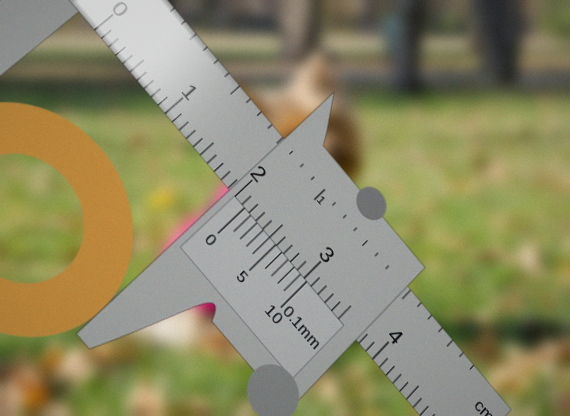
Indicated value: 21.4 mm
